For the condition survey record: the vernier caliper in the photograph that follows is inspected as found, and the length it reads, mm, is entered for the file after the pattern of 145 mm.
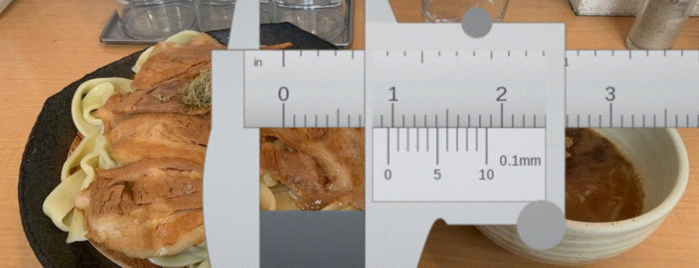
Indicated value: 9.6 mm
